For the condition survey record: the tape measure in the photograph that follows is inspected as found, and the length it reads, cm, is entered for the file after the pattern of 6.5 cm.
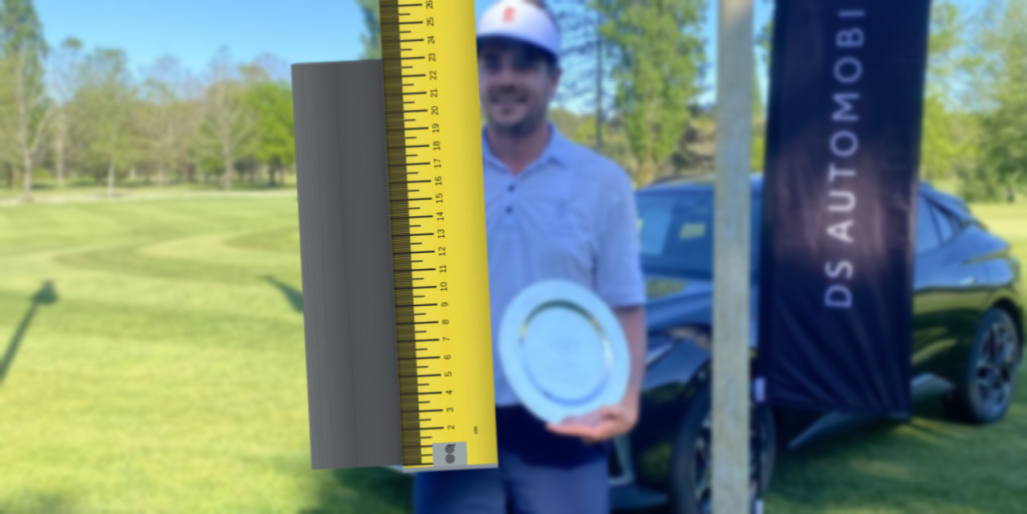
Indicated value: 23 cm
